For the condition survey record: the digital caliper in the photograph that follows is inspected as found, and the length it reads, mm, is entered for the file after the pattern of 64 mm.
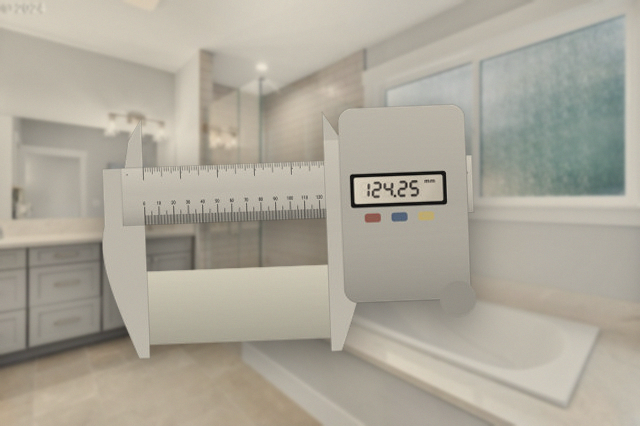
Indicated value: 124.25 mm
